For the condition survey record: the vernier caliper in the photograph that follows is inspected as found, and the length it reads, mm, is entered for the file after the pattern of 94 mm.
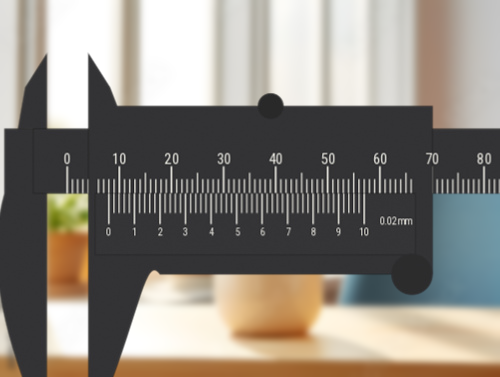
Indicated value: 8.0 mm
